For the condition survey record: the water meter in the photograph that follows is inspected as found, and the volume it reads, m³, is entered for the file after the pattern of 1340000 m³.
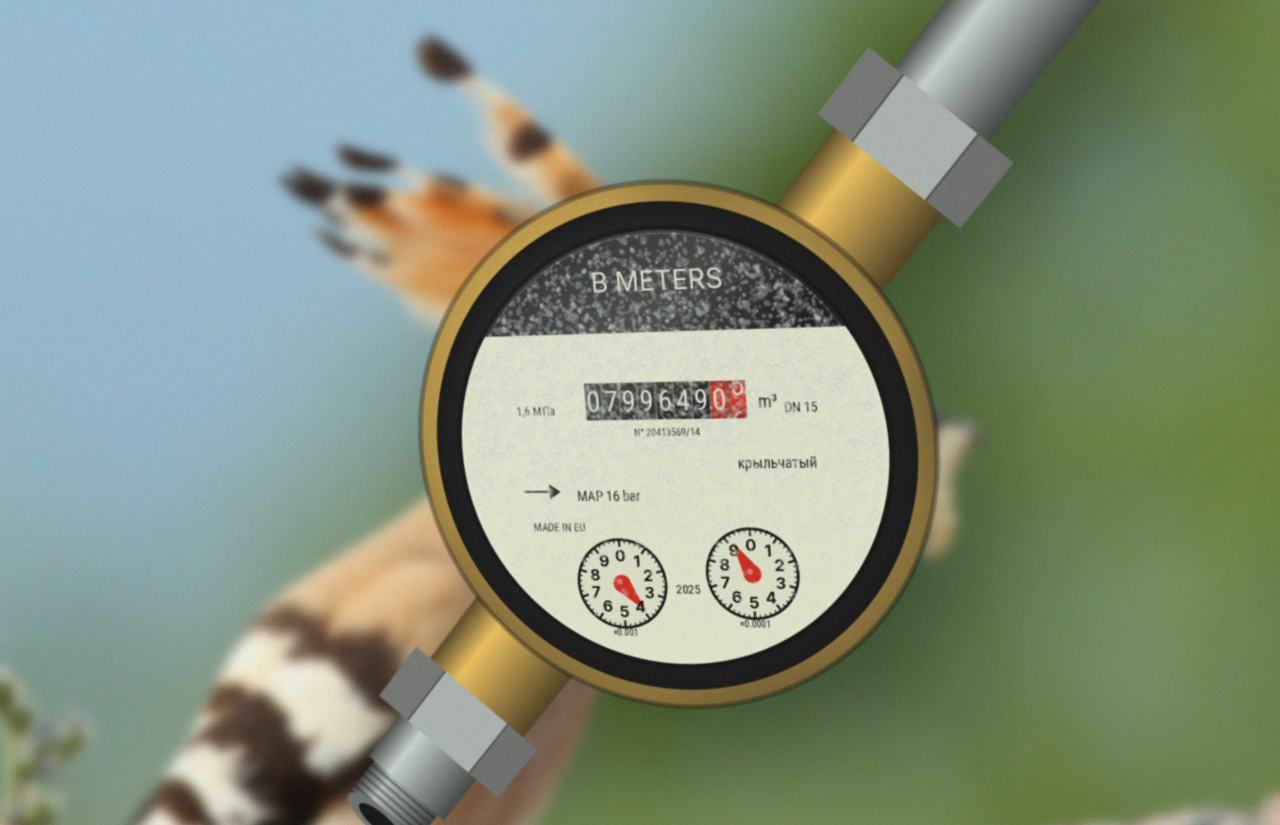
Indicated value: 799649.0539 m³
